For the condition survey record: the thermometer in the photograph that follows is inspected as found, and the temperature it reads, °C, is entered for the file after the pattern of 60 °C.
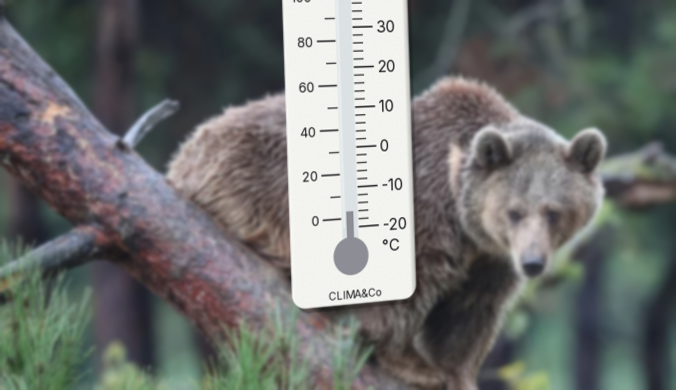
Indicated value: -16 °C
